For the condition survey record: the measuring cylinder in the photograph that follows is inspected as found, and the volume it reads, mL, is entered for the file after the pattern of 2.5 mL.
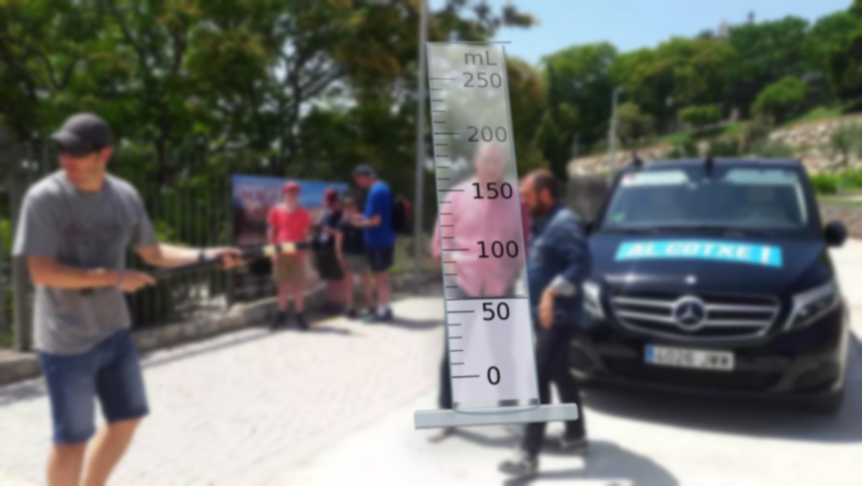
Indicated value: 60 mL
